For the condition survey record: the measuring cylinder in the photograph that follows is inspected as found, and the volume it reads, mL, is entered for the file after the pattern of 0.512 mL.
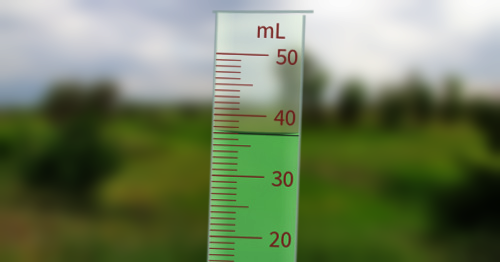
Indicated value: 37 mL
